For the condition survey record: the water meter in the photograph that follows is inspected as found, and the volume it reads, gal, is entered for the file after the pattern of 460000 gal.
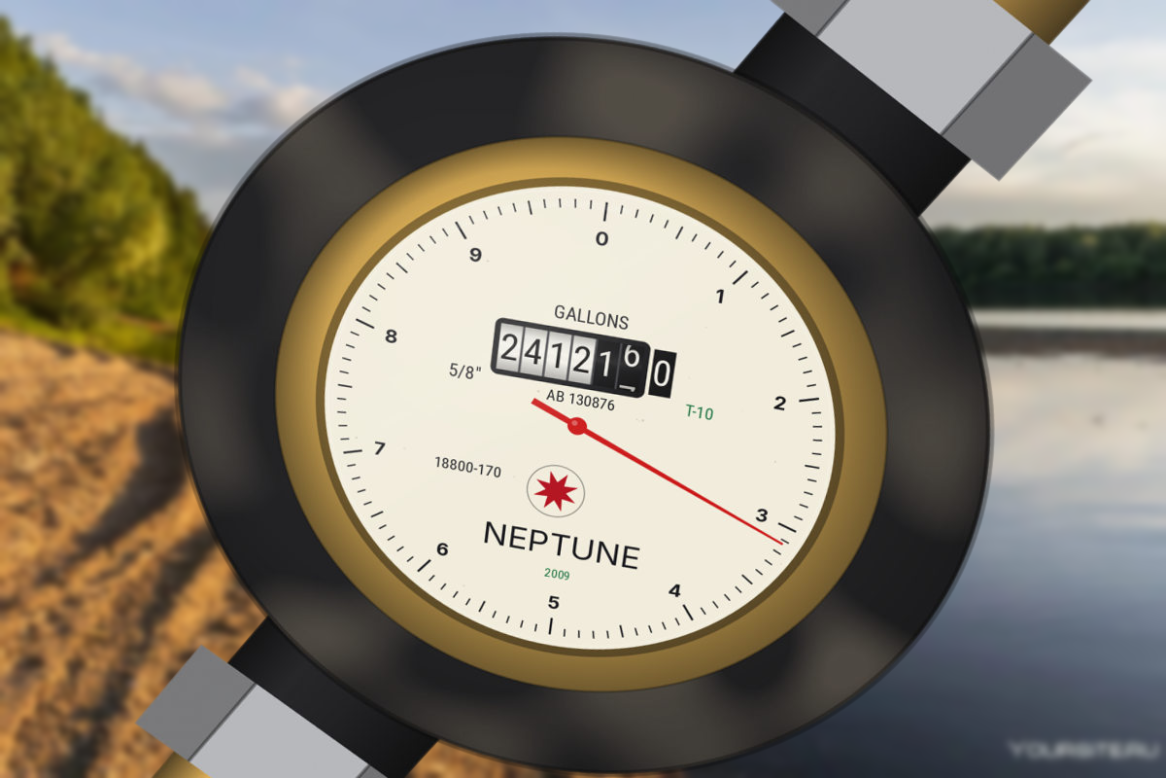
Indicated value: 2412163.1 gal
